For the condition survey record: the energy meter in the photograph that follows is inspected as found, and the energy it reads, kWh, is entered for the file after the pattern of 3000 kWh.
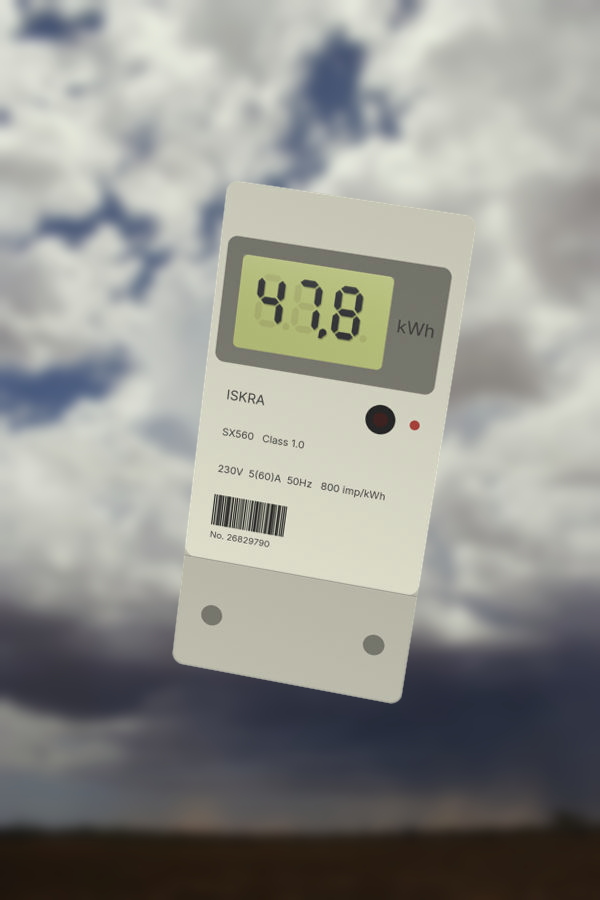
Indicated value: 47.8 kWh
